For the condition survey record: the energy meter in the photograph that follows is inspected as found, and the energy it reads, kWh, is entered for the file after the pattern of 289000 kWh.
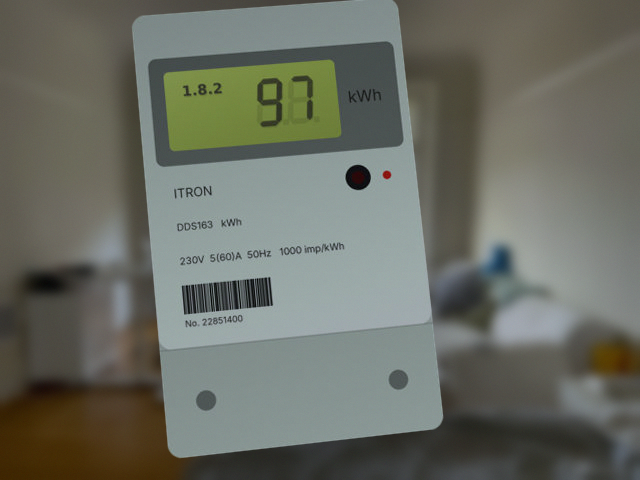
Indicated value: 97 kWh
